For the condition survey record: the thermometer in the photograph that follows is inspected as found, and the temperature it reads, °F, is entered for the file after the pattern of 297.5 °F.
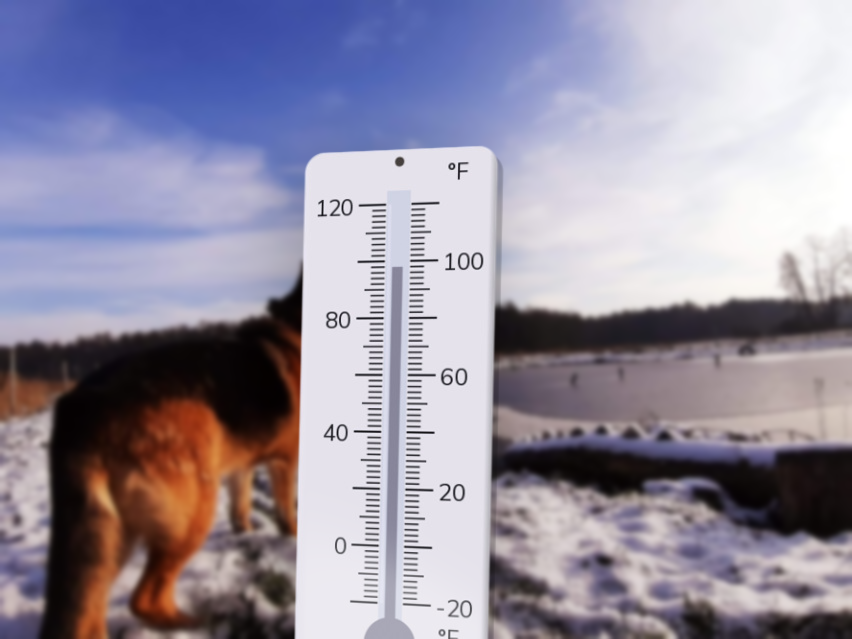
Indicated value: 98 °F
